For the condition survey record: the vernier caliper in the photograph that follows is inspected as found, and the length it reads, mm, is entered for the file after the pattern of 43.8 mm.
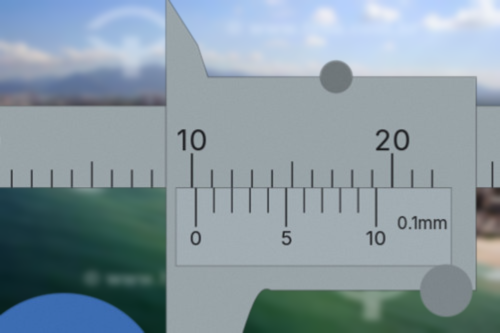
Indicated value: 10.2 mm
